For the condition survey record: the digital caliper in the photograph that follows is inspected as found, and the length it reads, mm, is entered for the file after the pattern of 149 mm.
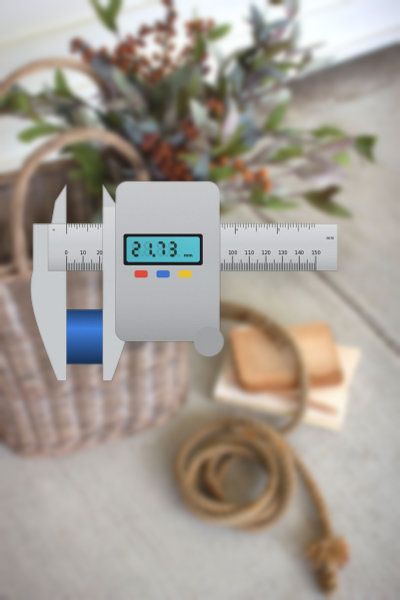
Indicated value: 21.73 mm
